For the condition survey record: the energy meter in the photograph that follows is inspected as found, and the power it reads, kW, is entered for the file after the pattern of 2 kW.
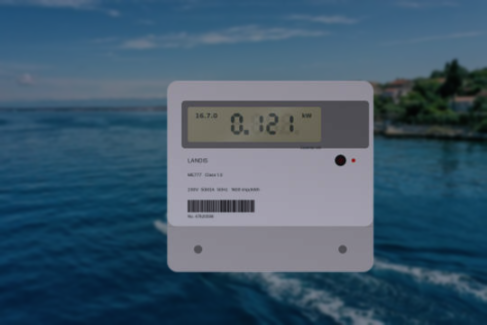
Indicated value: 0.121 kW
